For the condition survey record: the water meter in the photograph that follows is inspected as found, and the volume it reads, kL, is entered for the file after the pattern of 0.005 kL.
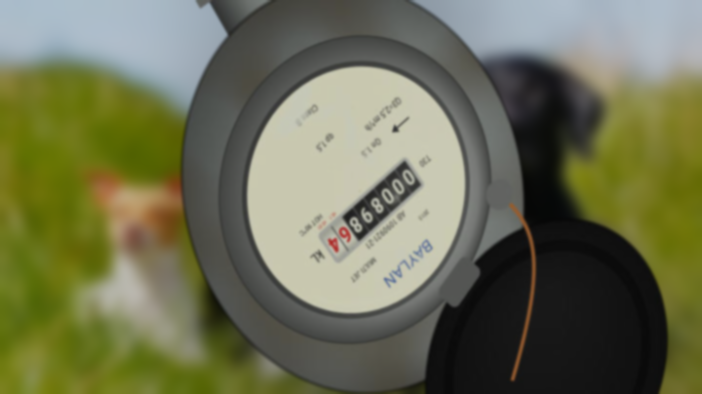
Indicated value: 898.64 kL
